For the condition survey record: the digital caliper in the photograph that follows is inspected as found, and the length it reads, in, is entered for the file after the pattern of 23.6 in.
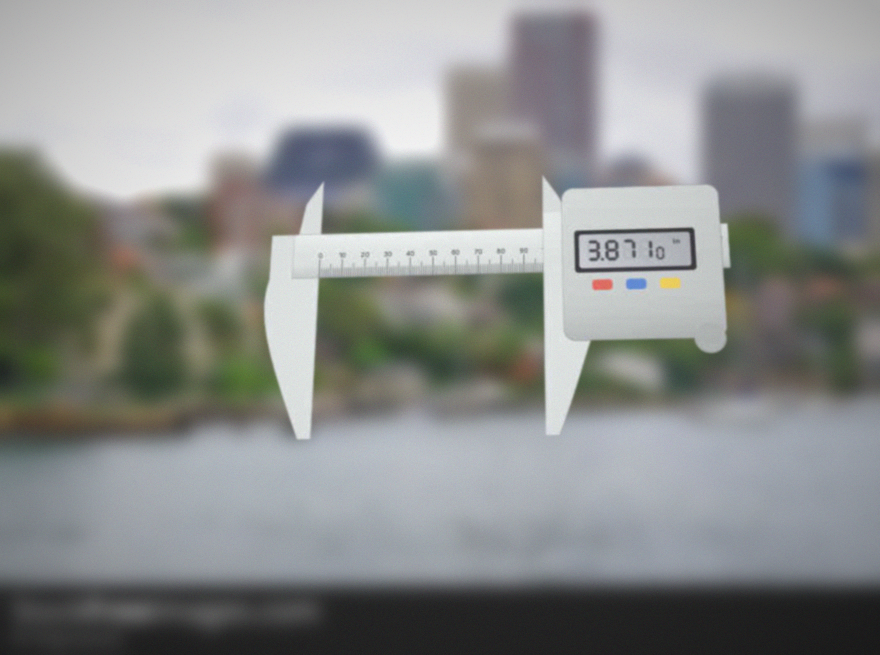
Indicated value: 3.8710 in
